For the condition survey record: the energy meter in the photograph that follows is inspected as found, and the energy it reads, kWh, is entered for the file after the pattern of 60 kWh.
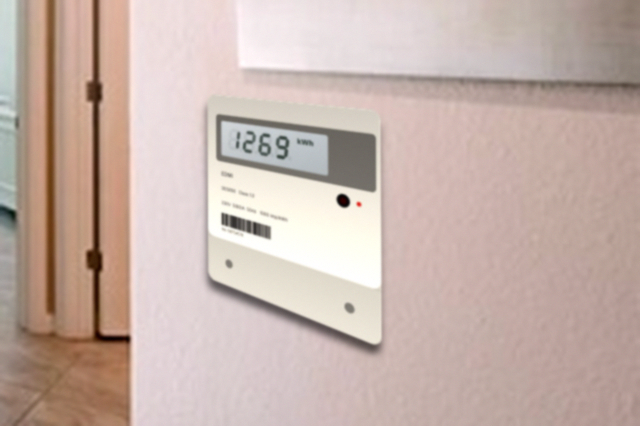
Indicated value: 1269 kWh
